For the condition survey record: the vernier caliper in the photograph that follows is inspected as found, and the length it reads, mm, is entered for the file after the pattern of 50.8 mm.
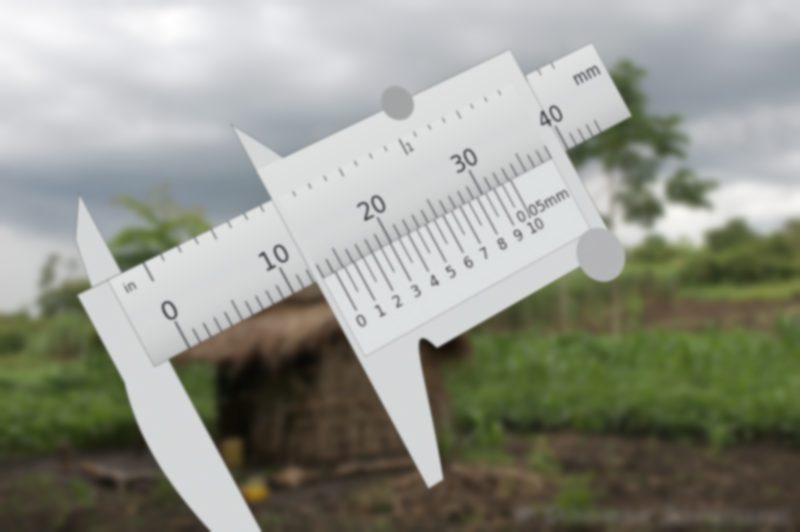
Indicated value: 14.2 mm
